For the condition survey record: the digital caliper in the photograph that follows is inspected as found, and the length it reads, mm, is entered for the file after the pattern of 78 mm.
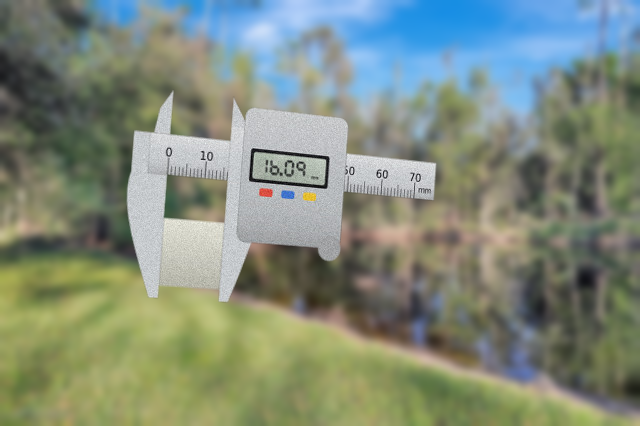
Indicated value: 16.09 mm
